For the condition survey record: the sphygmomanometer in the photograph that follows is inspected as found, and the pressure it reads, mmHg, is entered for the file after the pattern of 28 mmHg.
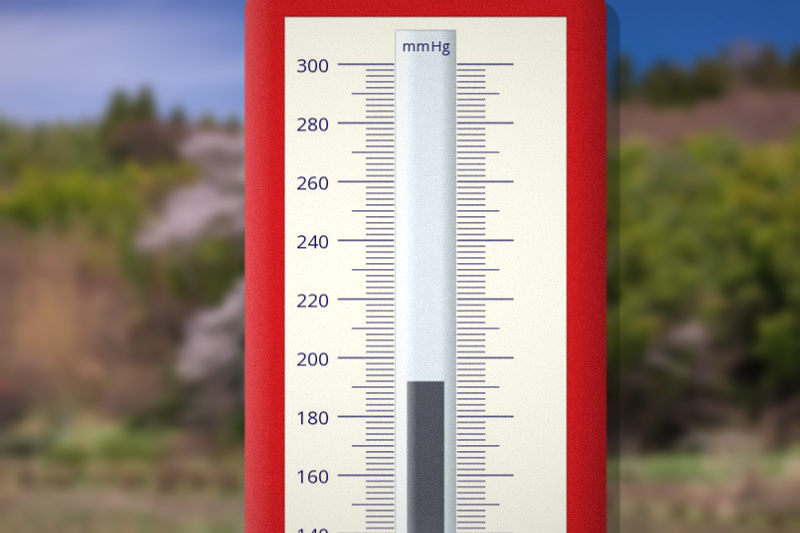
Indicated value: 192 mmHg
